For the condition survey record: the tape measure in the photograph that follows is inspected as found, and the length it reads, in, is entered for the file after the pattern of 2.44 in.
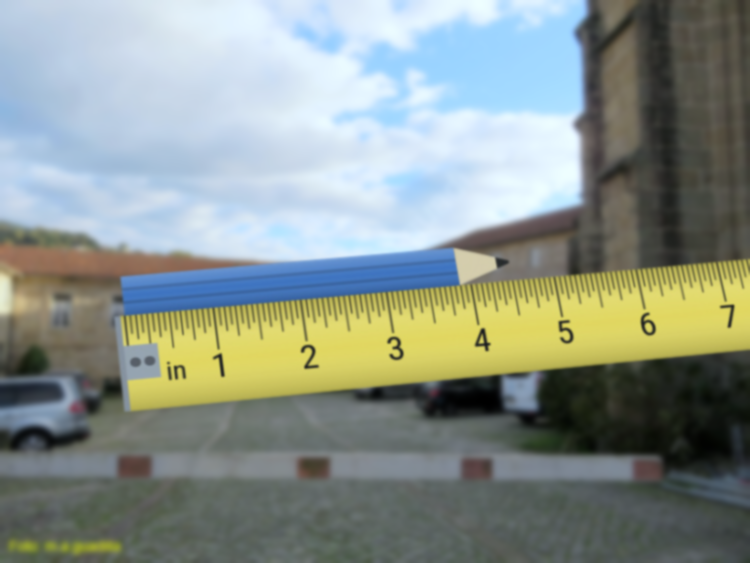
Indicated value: 4.5 in
